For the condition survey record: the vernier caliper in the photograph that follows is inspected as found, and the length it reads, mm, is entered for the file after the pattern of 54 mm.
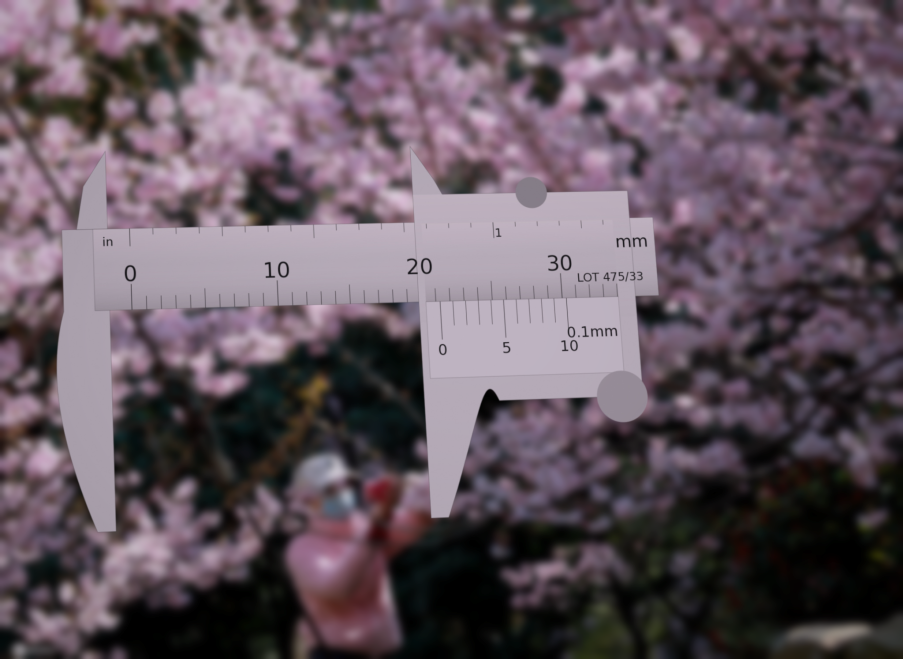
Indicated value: 21.3 mm
